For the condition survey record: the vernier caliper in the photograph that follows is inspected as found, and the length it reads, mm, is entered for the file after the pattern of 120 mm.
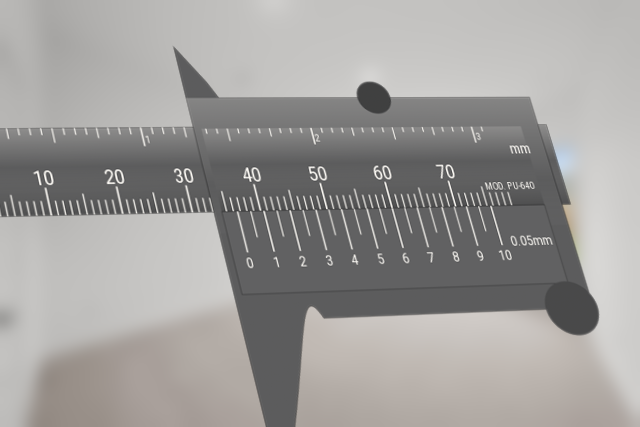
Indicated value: 36.6 mm
